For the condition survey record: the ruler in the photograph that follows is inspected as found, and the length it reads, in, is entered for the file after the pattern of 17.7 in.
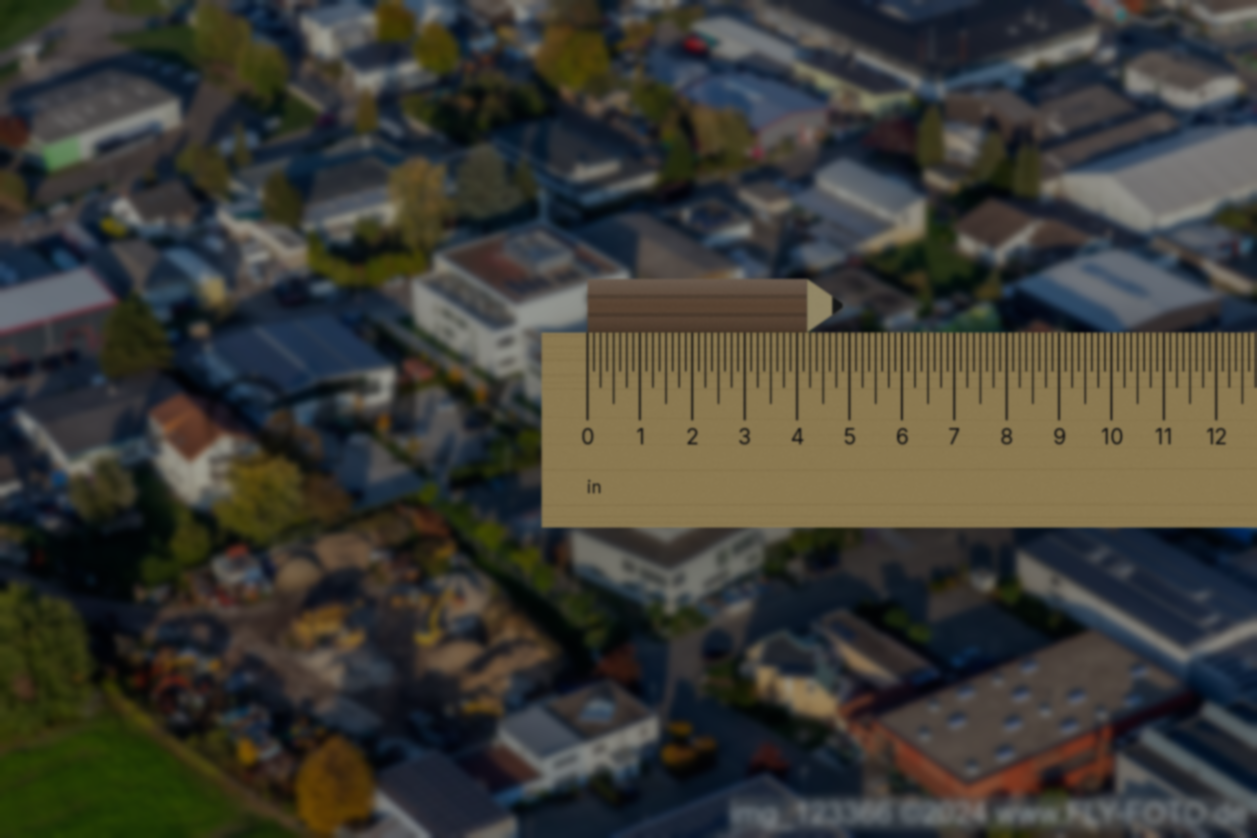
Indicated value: 4.875 in
